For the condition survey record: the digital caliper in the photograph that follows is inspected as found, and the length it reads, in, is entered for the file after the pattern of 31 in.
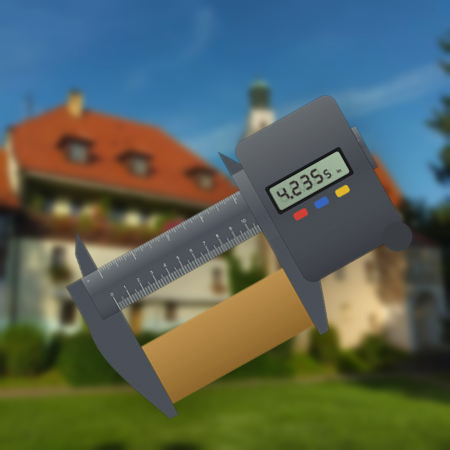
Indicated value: 4.2355 in
